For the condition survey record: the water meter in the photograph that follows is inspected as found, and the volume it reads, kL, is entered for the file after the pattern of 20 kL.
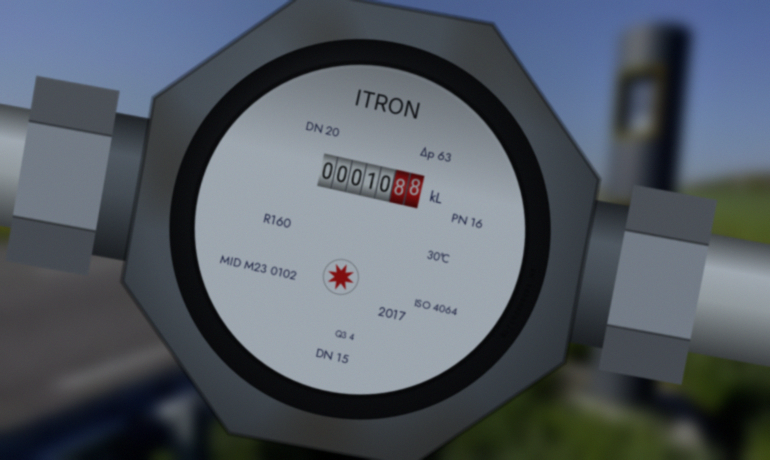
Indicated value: 10.88 kL
